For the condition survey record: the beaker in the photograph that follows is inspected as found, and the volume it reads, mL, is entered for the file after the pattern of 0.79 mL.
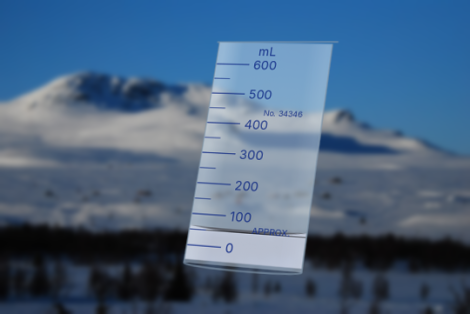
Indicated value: 50 mL
